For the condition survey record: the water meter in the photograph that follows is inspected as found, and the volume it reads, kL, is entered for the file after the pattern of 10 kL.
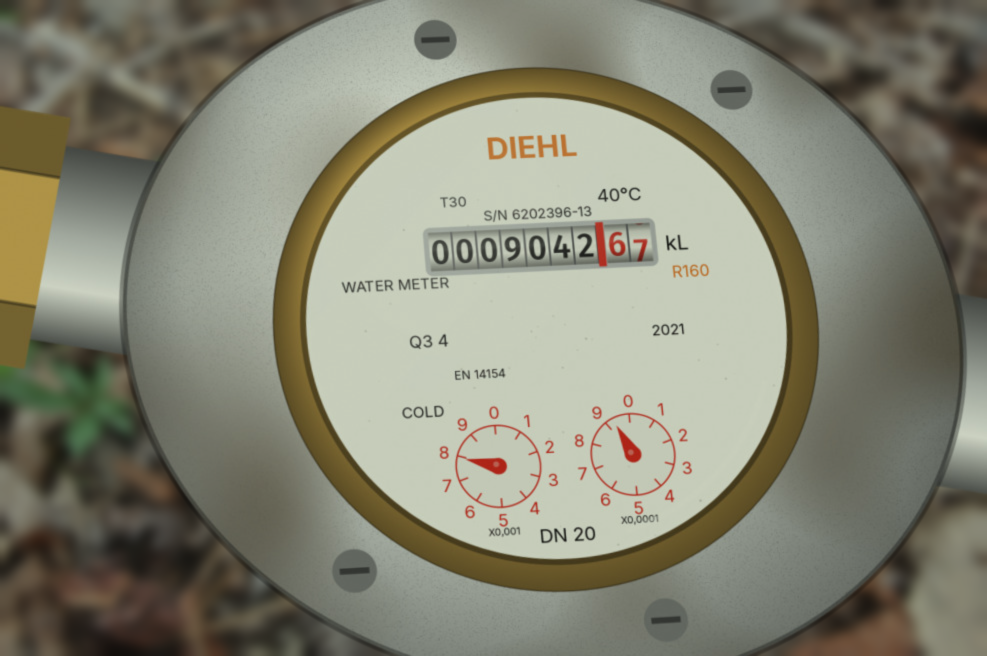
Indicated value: 9042.6679 kL
